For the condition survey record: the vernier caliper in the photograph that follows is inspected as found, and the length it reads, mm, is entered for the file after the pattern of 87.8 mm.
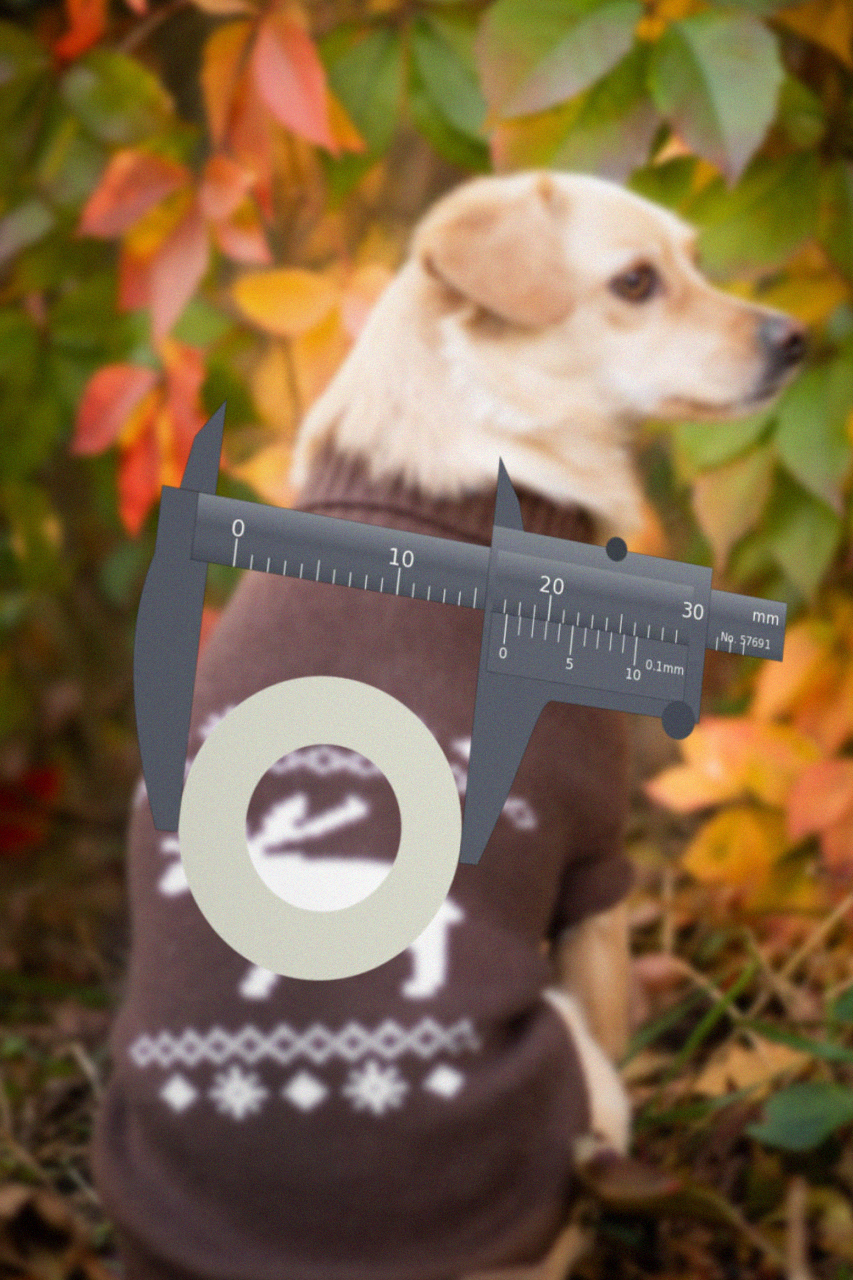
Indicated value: 17.2 mm
